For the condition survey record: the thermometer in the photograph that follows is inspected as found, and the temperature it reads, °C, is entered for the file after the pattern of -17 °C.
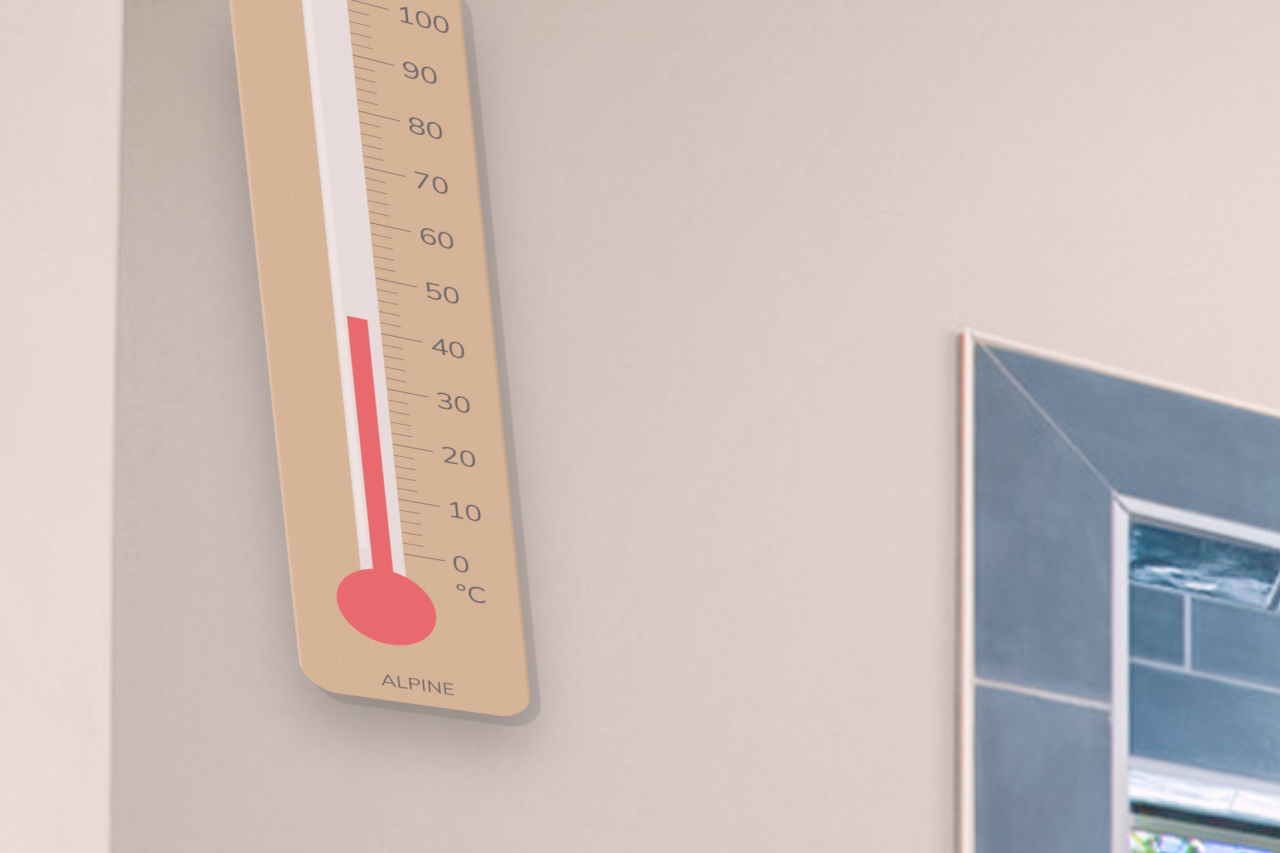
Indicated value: 42 °C
